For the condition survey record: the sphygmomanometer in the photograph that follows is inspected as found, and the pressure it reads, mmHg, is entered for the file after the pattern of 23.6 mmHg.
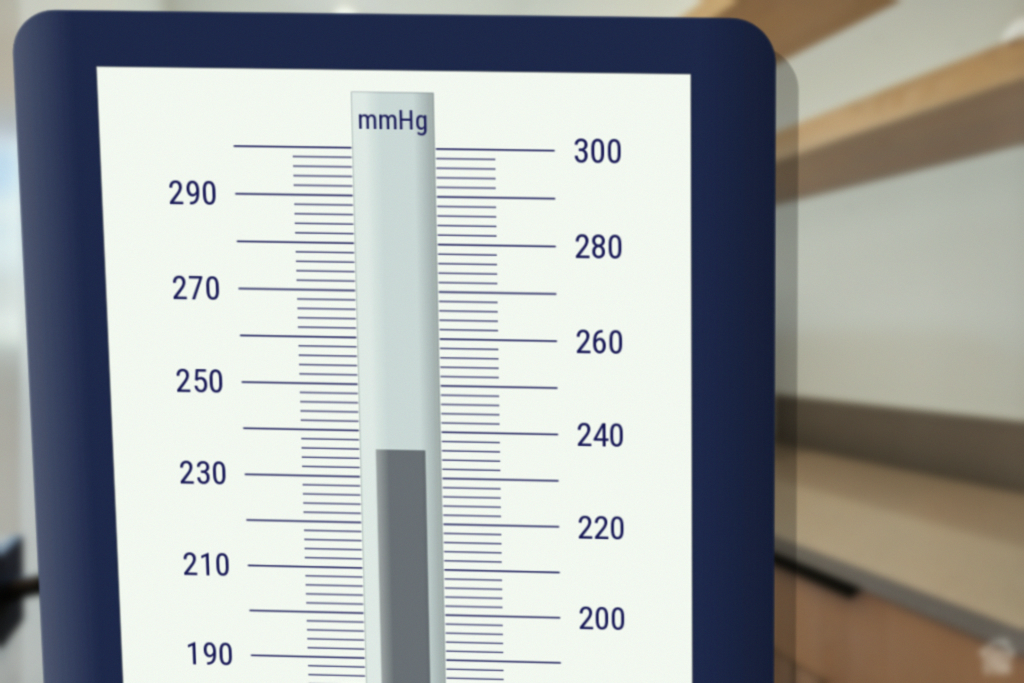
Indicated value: 236 mmHg
